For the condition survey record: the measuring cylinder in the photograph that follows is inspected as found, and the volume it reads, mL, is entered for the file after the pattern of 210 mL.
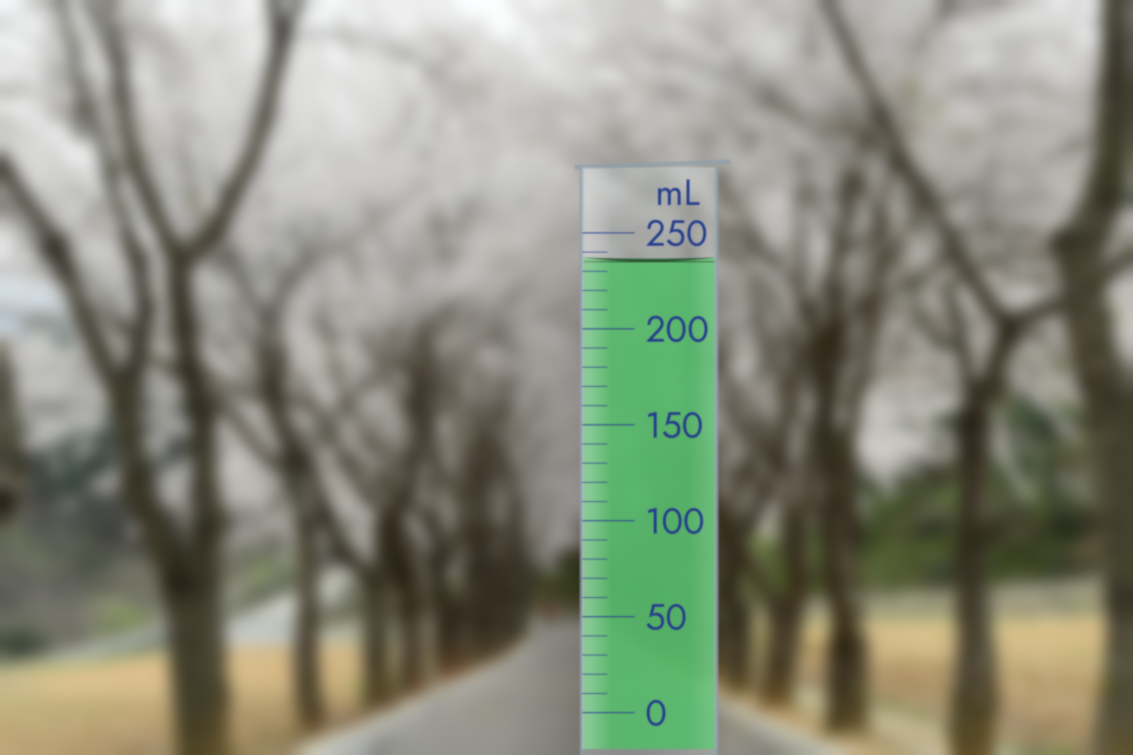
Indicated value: 235 mL
